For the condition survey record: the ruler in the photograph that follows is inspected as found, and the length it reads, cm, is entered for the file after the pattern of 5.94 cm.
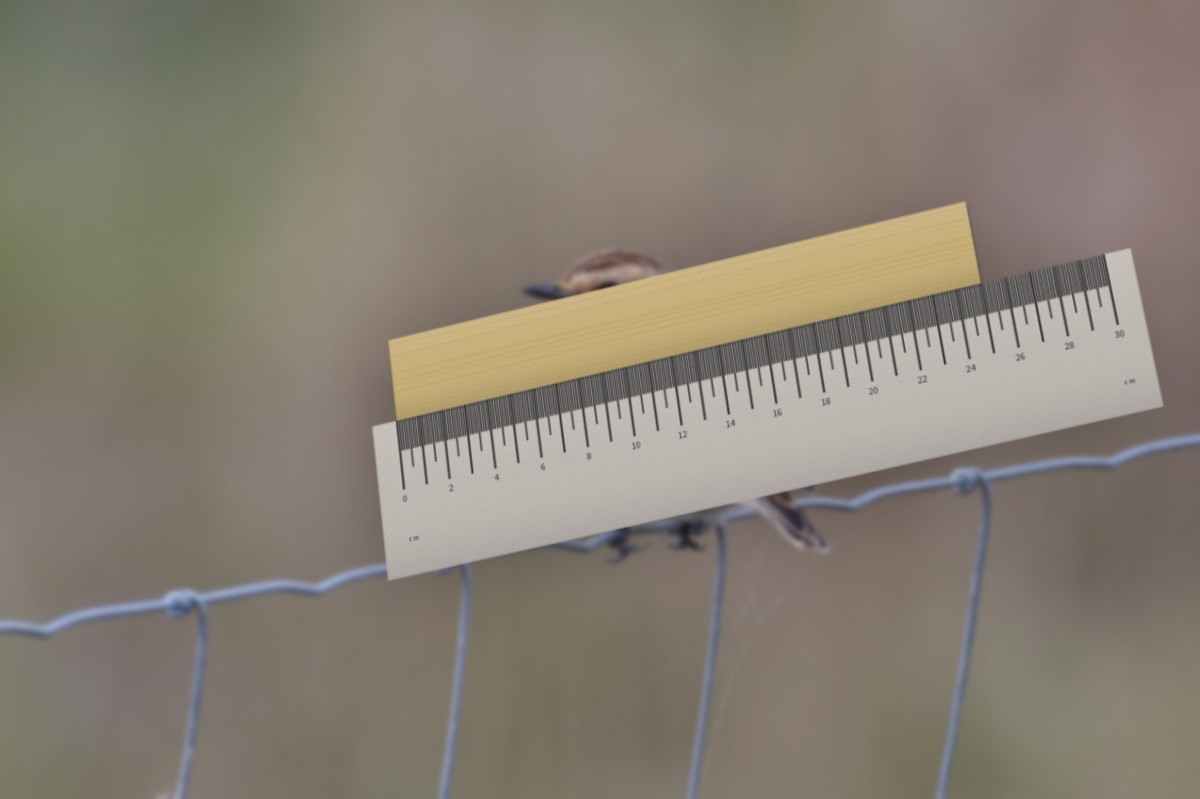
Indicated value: 25 cm
